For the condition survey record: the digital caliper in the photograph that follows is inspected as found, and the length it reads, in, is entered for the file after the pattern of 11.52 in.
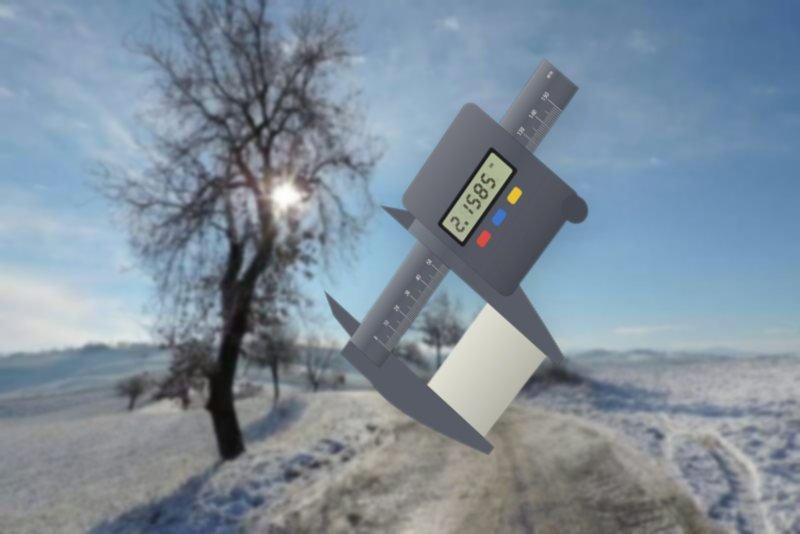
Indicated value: 2.1585 in
